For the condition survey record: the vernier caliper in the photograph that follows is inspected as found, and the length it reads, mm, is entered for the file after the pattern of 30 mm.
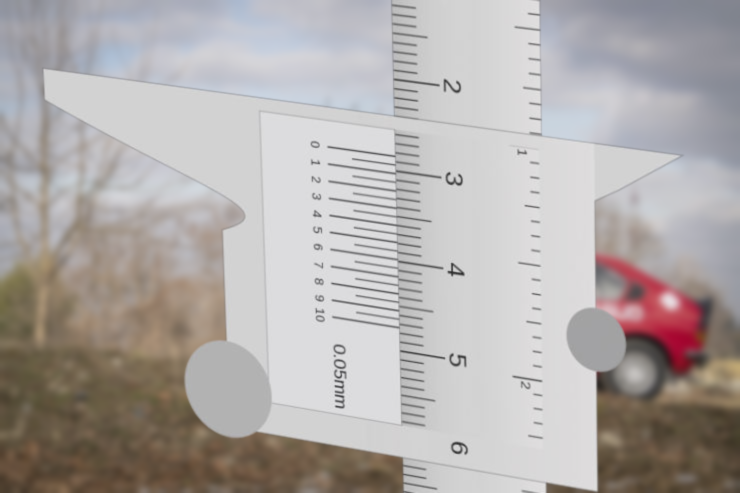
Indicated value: 28.4 mm
